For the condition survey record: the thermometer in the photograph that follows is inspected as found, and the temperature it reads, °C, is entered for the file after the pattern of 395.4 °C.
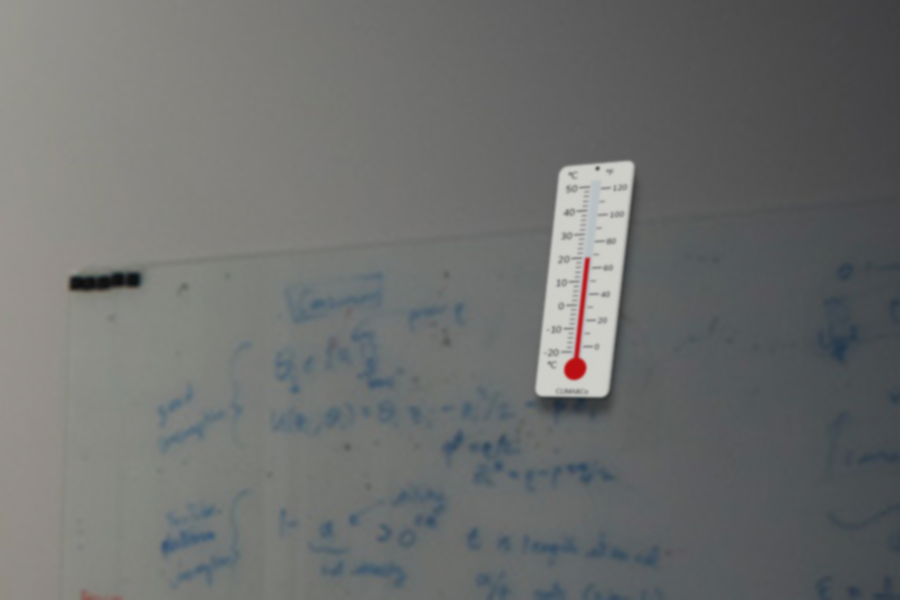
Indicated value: 20 °C
